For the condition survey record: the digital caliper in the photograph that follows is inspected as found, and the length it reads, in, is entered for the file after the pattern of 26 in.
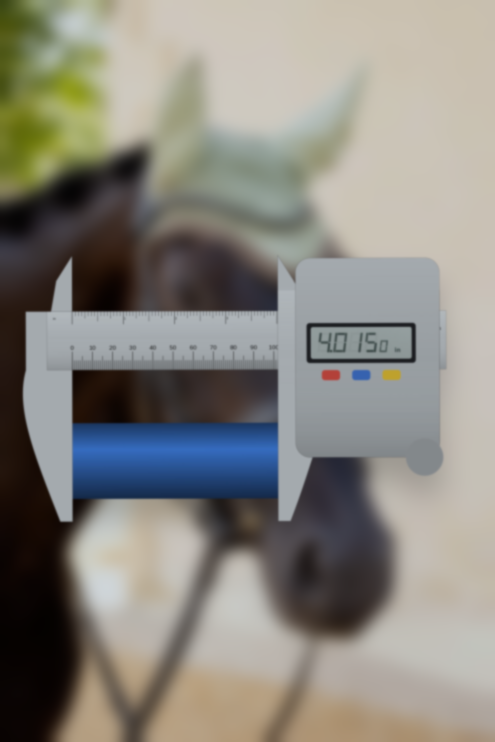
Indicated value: 4.0150 in
